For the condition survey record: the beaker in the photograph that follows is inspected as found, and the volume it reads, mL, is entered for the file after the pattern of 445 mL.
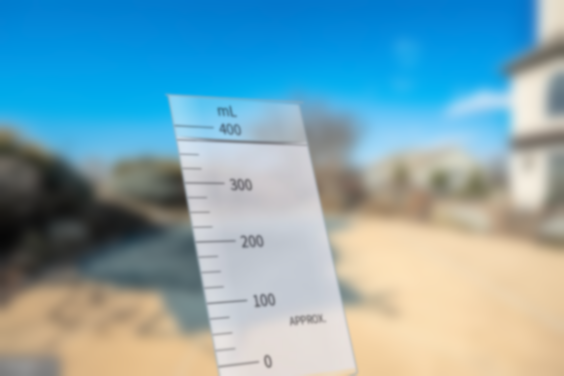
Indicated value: 375 mL
